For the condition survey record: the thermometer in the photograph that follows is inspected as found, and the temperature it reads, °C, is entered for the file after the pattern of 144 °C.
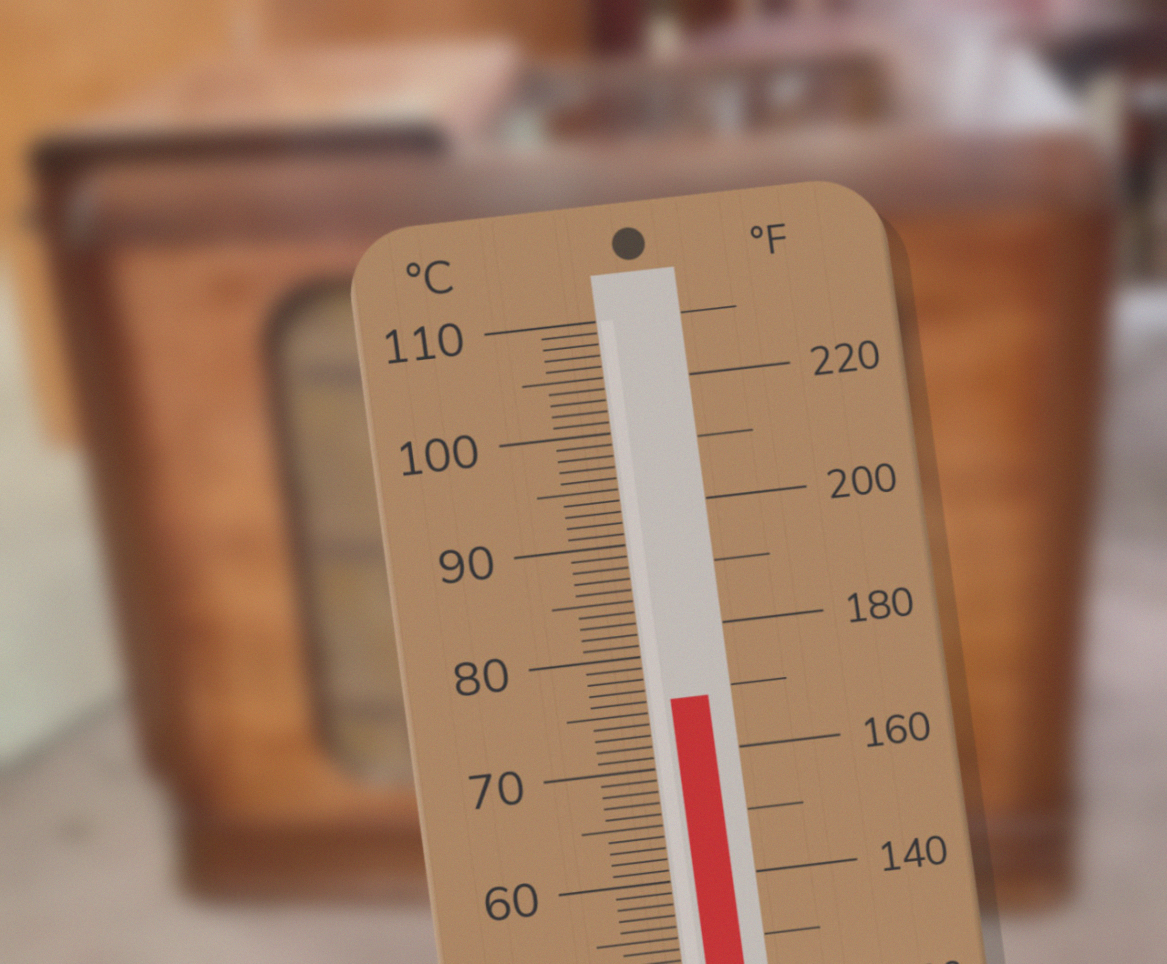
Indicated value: 76 °C
